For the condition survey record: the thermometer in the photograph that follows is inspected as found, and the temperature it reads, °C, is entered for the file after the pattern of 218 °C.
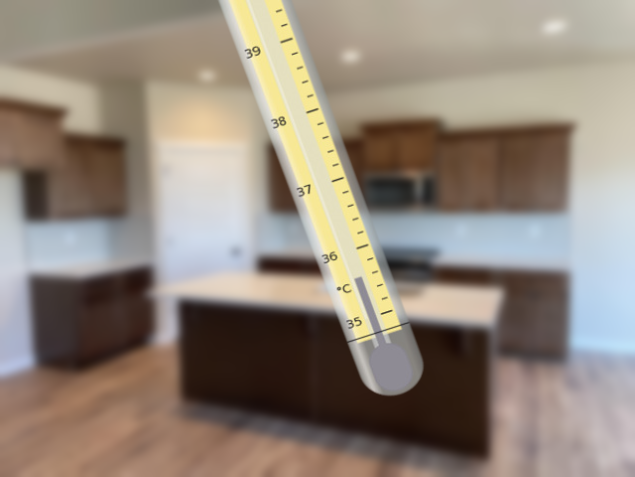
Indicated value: 35.6 °C
